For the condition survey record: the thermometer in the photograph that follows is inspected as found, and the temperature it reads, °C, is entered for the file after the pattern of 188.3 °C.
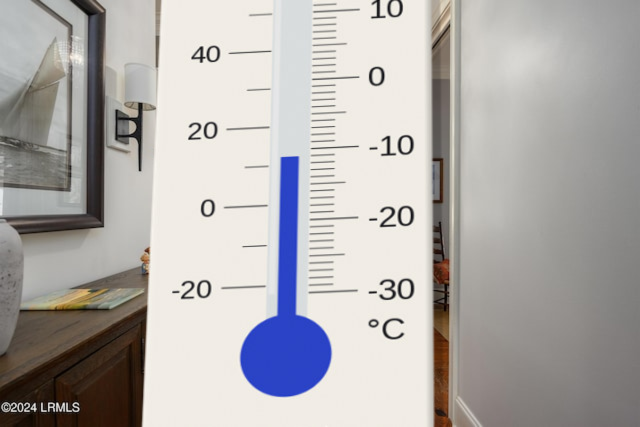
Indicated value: -11 °C
